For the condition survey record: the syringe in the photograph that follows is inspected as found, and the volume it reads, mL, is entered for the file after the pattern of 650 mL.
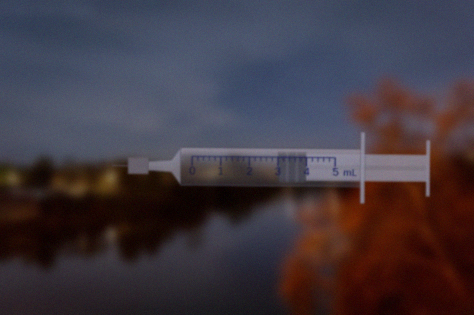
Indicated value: 3 mL
